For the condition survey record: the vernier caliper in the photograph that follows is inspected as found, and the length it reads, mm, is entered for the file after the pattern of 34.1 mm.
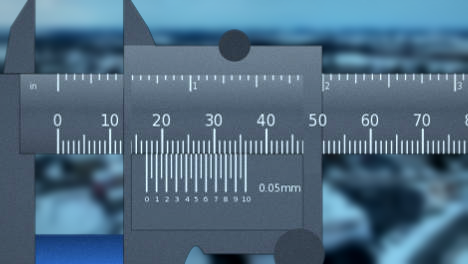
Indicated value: 17.0 mm
